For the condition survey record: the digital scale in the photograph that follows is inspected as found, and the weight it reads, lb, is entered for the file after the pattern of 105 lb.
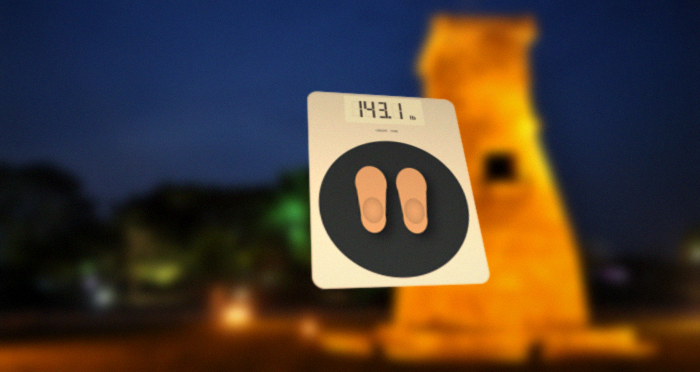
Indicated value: 143.1 lb
